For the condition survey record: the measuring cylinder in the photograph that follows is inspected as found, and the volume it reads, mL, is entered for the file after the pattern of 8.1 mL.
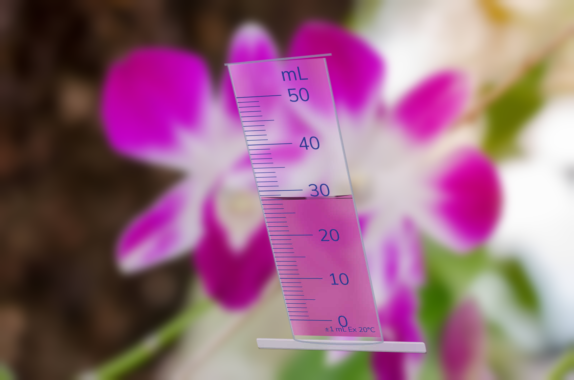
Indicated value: 28 mL
